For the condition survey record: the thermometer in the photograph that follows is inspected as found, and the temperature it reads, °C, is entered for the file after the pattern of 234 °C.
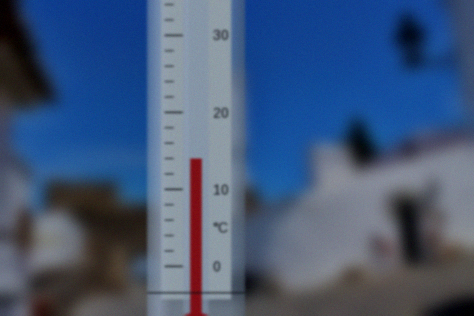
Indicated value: 14 °C
